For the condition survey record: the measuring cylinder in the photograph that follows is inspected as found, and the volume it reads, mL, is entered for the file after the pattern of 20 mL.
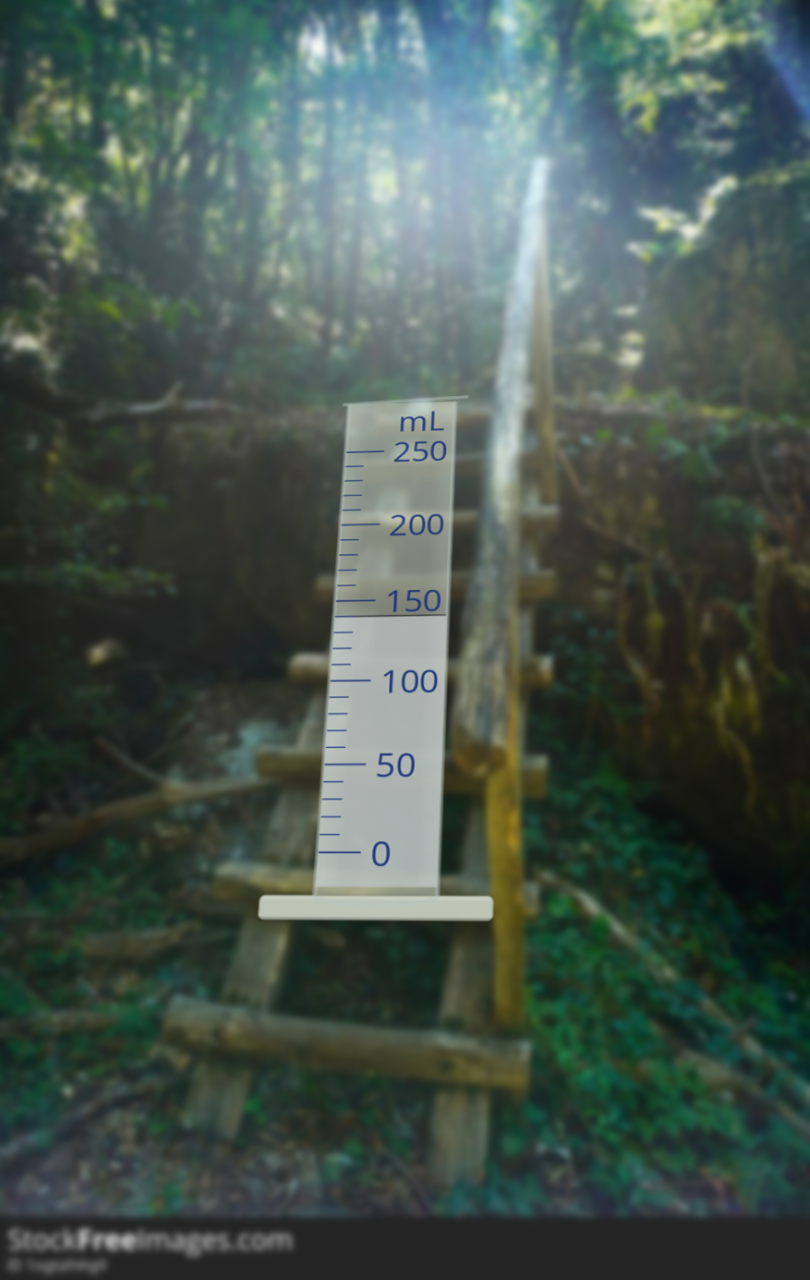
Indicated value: 140 mL
